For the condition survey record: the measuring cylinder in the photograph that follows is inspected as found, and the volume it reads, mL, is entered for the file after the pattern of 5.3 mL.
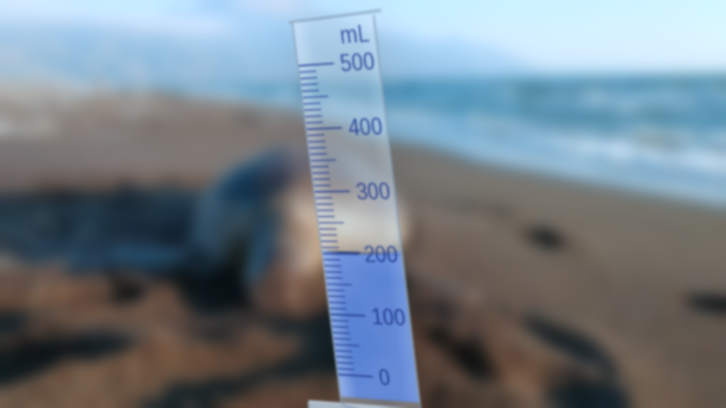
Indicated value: 200 mL
